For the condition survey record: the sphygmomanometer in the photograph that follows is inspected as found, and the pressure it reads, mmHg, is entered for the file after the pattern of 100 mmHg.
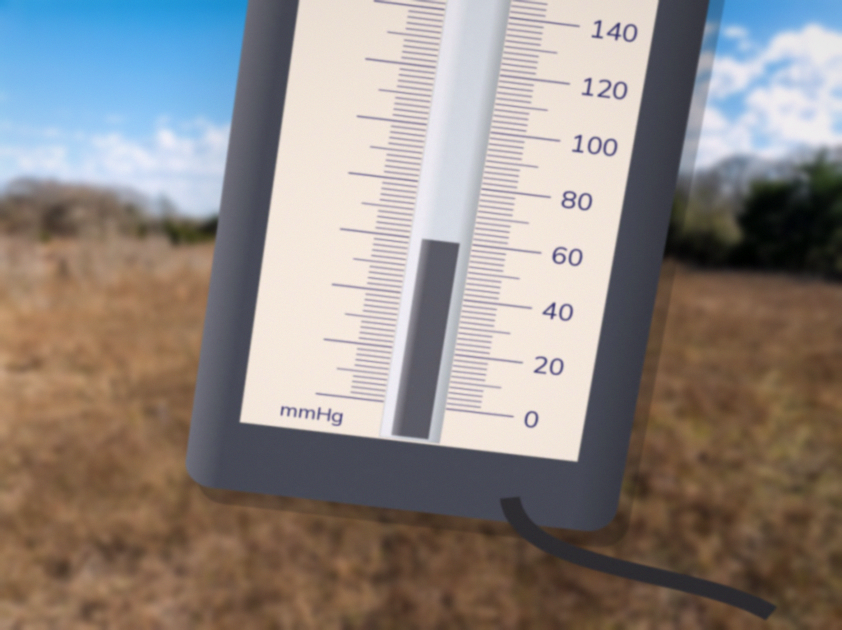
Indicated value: 60 mmHg
